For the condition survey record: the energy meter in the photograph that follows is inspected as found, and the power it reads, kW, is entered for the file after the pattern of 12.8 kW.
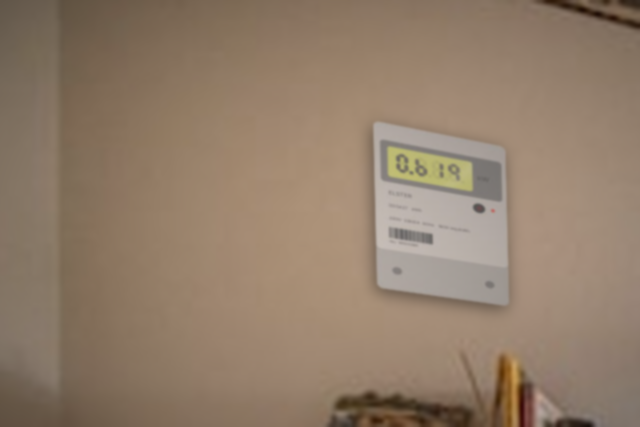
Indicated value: 0.619 kW
